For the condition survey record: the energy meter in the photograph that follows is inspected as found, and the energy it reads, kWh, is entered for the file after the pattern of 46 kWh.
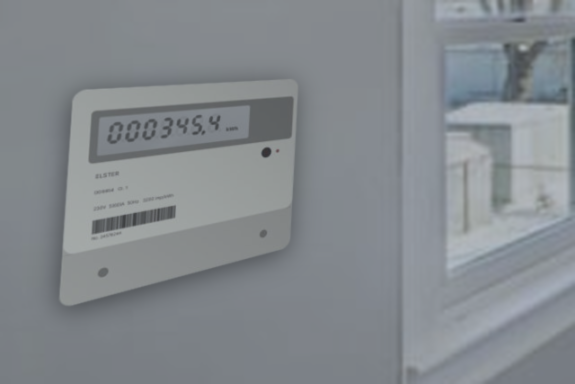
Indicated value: 345.4 kWh
